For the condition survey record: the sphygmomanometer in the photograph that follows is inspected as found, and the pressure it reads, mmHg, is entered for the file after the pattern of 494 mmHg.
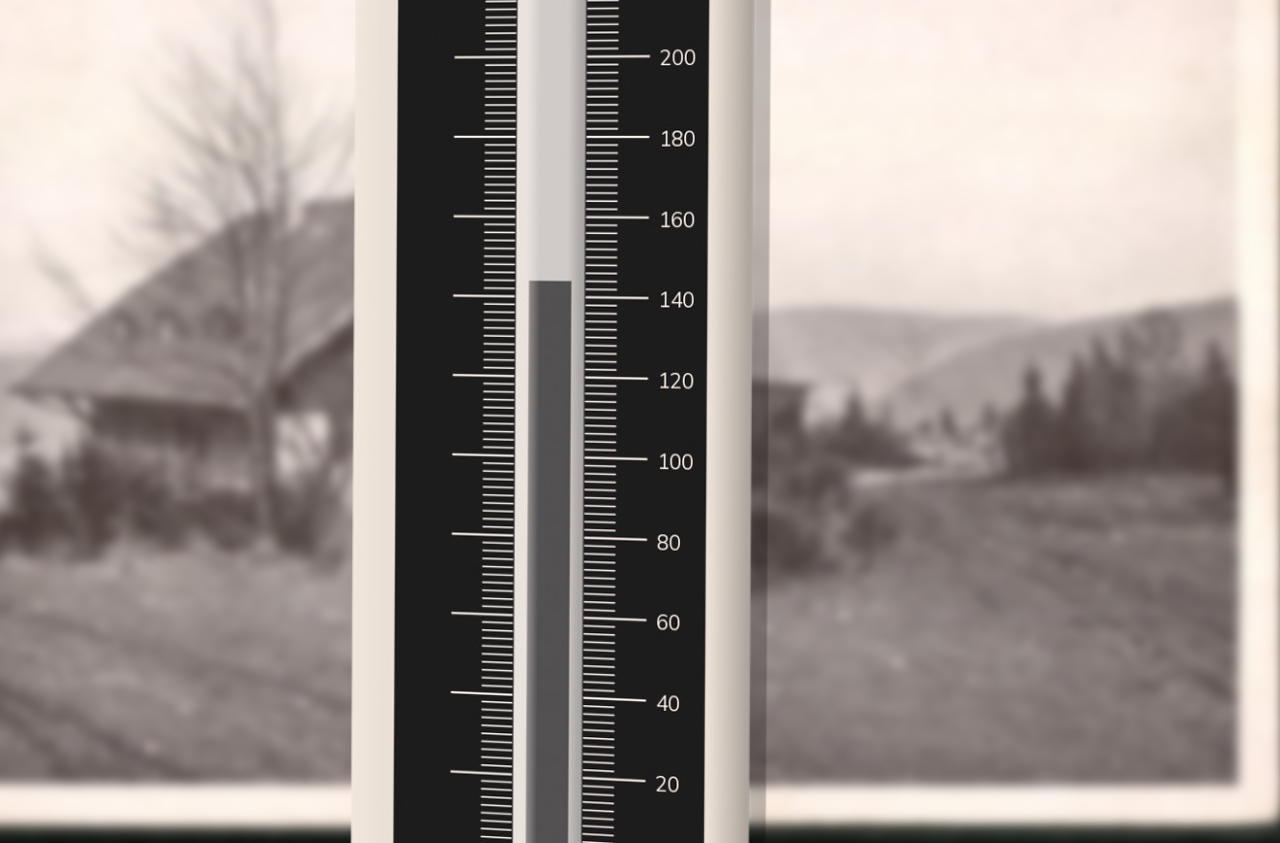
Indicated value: 144 mmHg
